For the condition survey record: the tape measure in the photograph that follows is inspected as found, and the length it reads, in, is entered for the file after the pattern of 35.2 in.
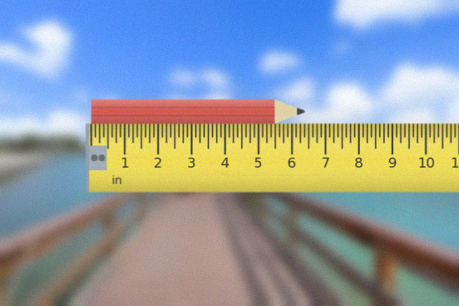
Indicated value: 6.375 in
